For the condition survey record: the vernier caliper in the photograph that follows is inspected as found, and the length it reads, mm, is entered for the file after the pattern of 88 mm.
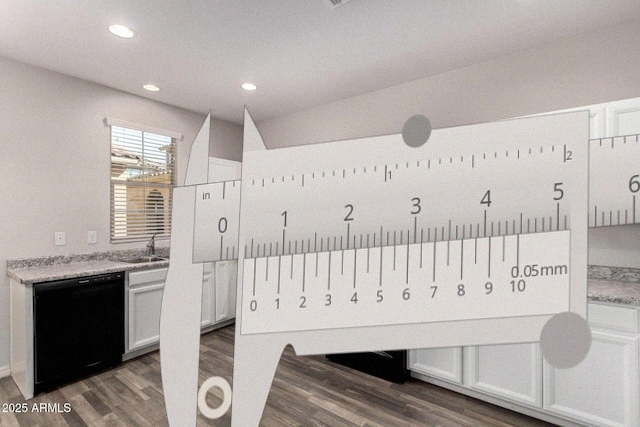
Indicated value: 5.6 mm
